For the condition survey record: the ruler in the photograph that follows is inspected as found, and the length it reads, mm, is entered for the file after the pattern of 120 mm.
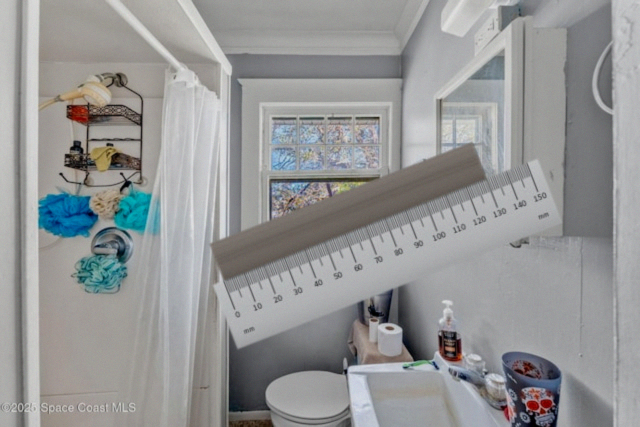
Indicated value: 130 mm
